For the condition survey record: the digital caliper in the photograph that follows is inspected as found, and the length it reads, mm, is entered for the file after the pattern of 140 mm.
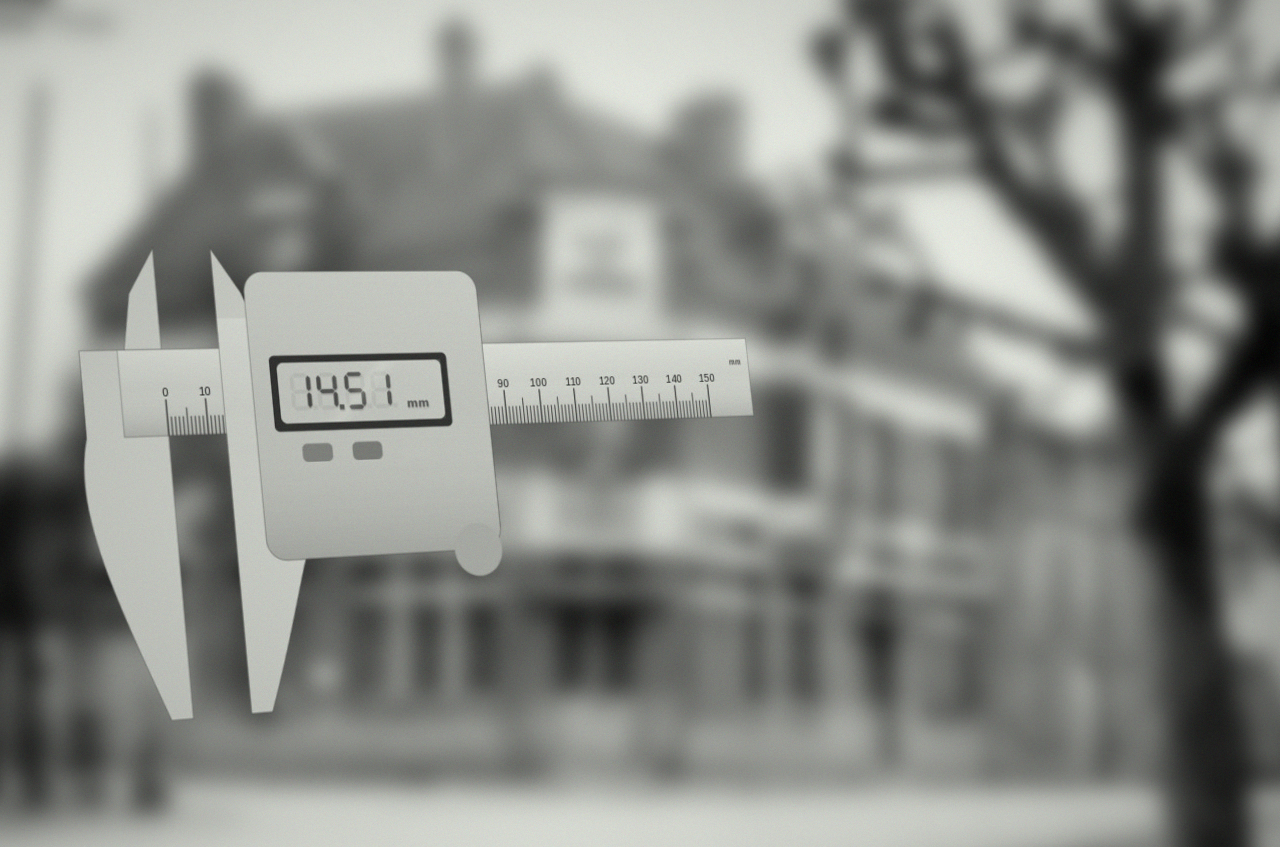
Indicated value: 14.51 mm
